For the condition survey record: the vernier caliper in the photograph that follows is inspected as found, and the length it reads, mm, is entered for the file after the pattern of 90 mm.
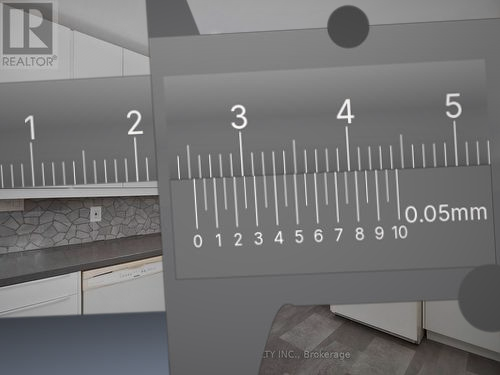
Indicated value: 25.4 mm
